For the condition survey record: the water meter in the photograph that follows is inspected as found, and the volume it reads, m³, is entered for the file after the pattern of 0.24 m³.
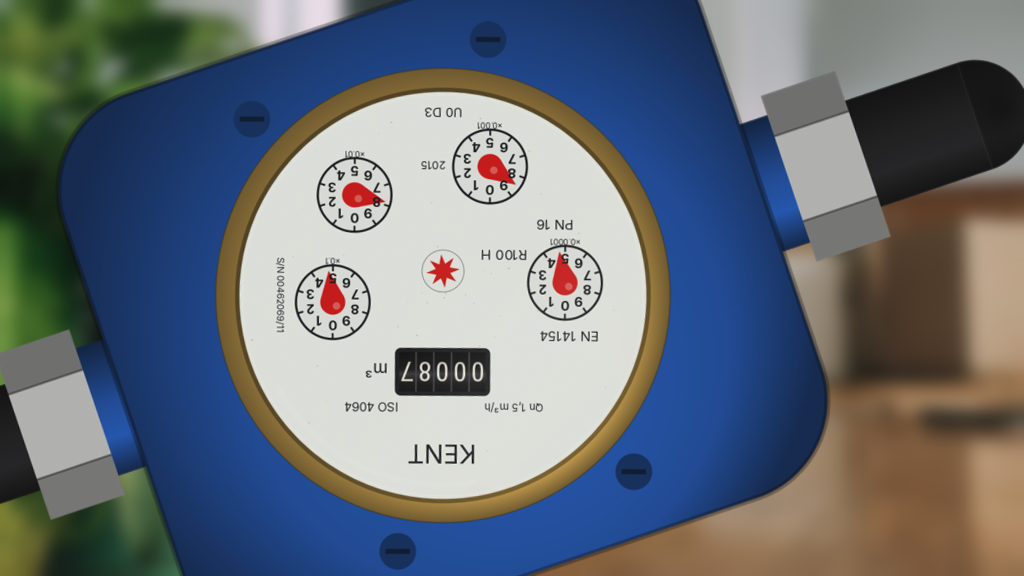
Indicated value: 87.4784 m³
